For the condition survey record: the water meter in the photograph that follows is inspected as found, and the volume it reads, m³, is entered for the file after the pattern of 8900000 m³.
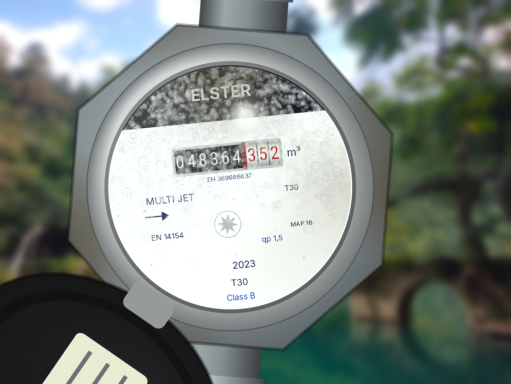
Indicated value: 48364.352 m³
